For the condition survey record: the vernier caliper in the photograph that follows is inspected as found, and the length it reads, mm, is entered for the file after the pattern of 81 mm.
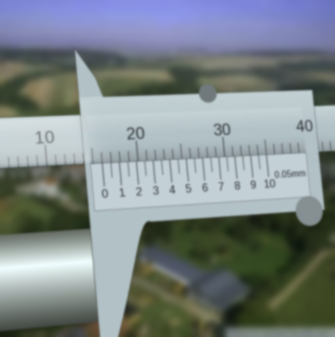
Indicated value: 16.0 mm
